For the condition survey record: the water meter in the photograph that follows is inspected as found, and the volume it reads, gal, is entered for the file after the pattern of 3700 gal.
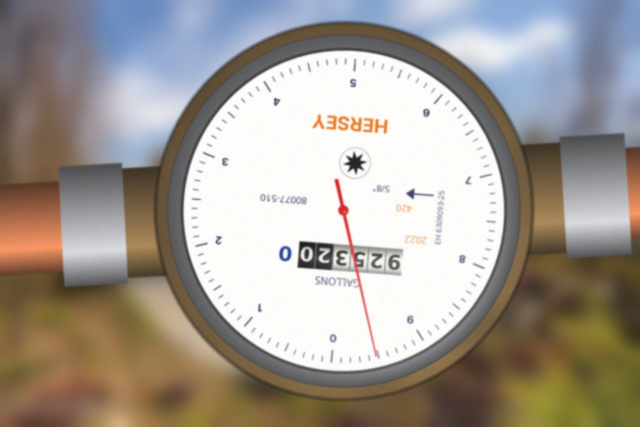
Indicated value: 9253199.5 gal
